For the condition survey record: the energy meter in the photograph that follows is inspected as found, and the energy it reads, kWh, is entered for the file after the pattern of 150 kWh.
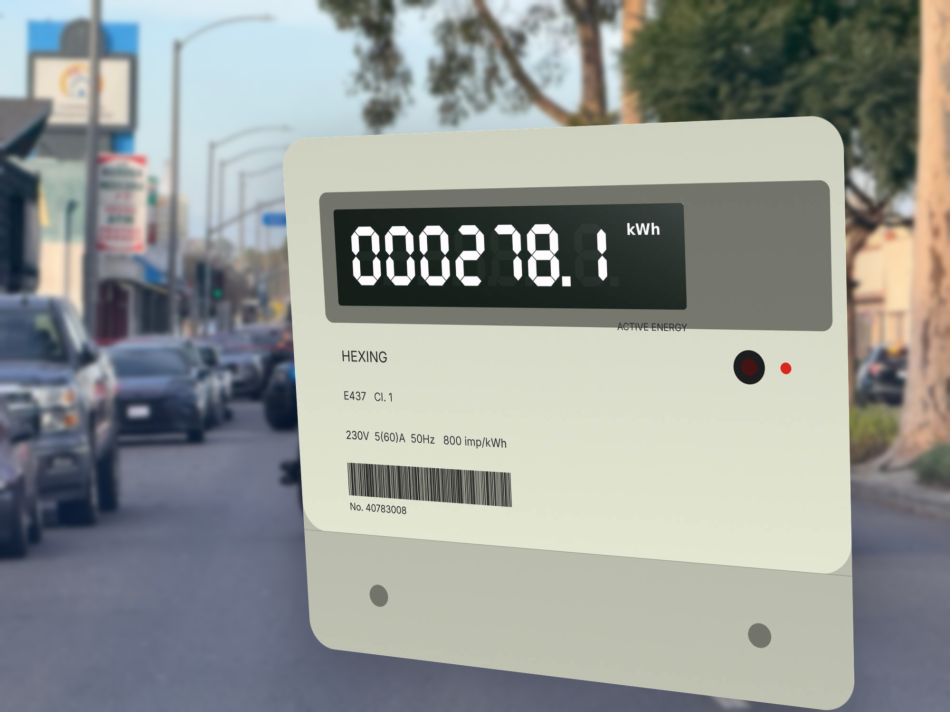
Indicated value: 278.1 kWh
